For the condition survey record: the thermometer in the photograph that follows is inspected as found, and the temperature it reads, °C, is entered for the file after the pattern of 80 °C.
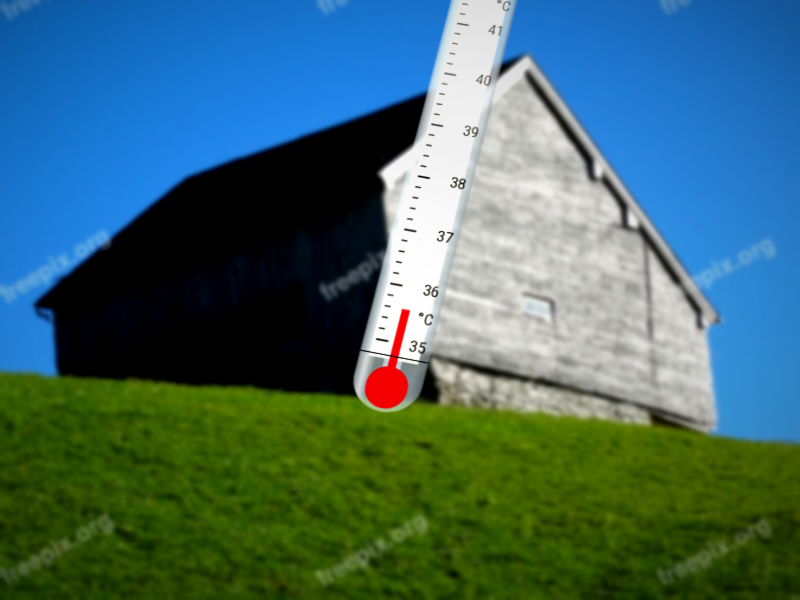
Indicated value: 35.6 °C
